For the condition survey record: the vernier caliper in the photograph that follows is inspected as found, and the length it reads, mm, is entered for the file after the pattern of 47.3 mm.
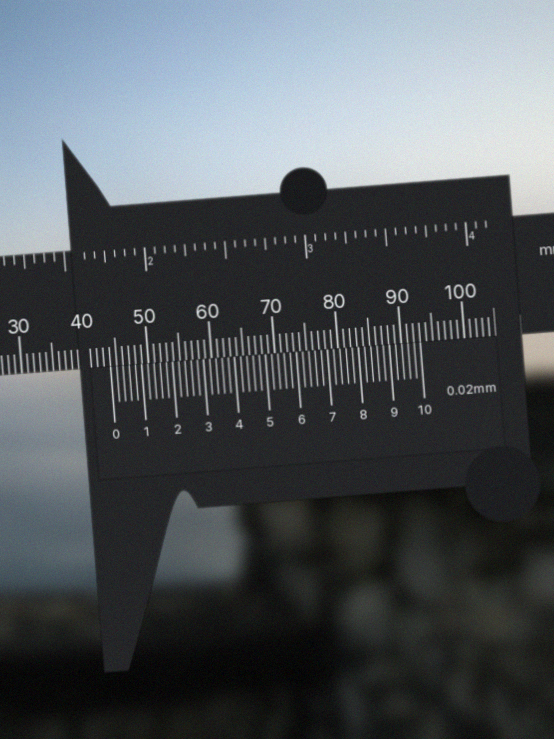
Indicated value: 44.0 mm
